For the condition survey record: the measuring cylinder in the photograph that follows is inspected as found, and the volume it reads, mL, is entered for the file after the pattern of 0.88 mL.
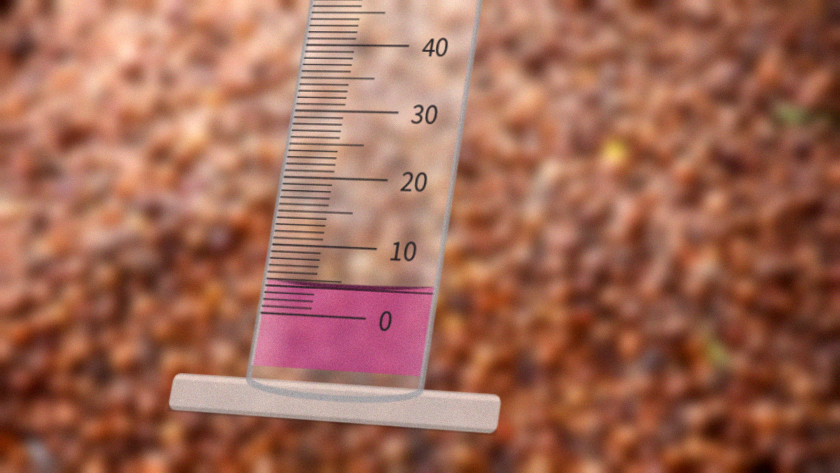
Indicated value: 4 mL
